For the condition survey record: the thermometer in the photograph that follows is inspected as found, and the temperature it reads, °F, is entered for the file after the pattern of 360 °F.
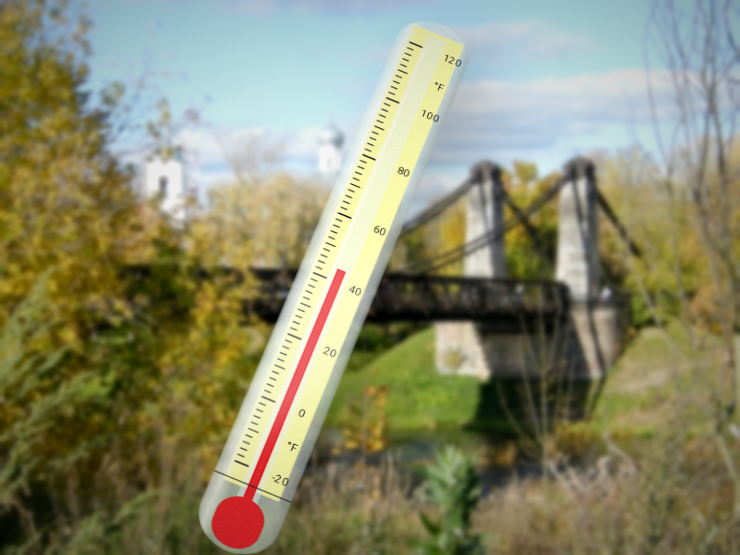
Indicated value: 44 °F
